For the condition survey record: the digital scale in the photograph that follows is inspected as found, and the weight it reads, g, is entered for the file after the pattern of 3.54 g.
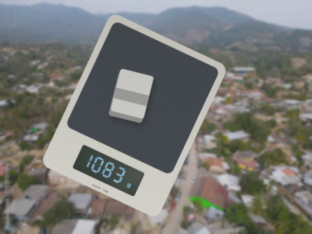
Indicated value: 1083 g
